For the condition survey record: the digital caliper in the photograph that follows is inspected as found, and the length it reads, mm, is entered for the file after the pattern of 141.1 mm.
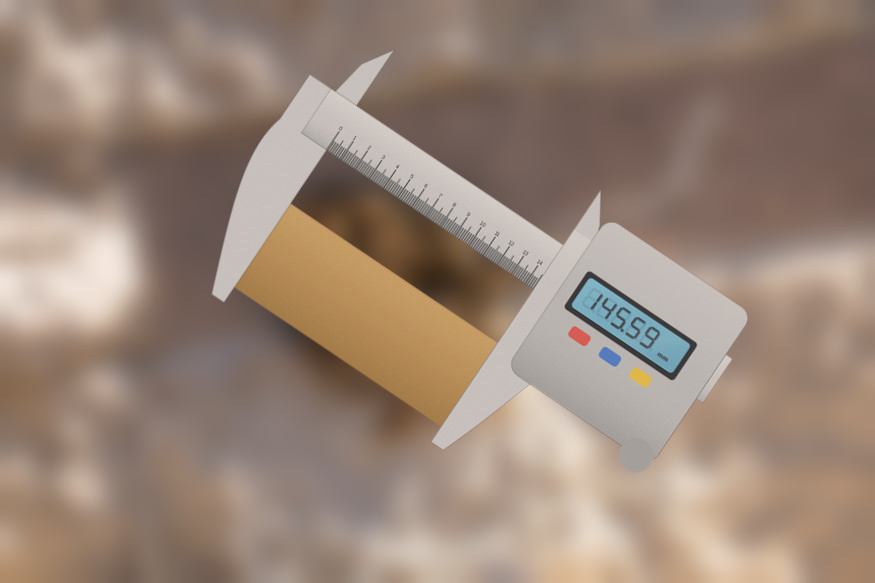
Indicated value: 145.59 mm
